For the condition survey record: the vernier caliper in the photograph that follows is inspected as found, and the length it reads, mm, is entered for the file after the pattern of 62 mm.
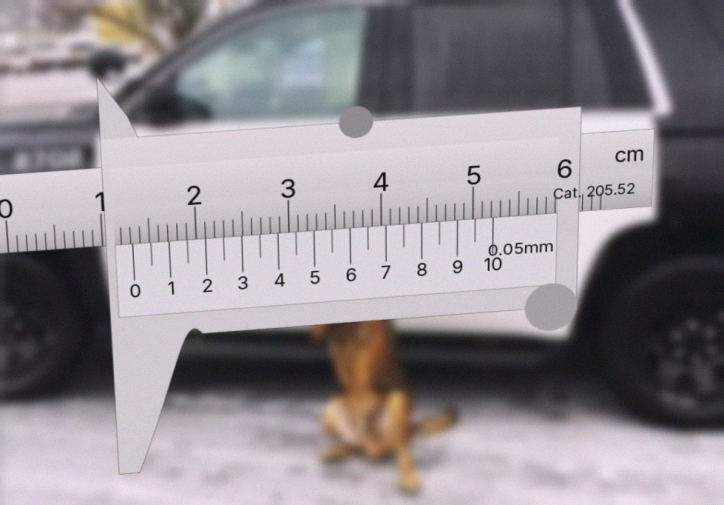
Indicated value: 13.2 mm
